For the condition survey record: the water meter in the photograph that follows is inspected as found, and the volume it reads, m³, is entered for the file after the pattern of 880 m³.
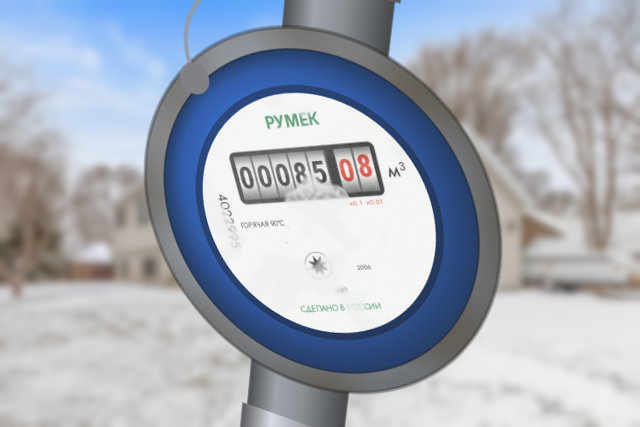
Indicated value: 85.08 m³
